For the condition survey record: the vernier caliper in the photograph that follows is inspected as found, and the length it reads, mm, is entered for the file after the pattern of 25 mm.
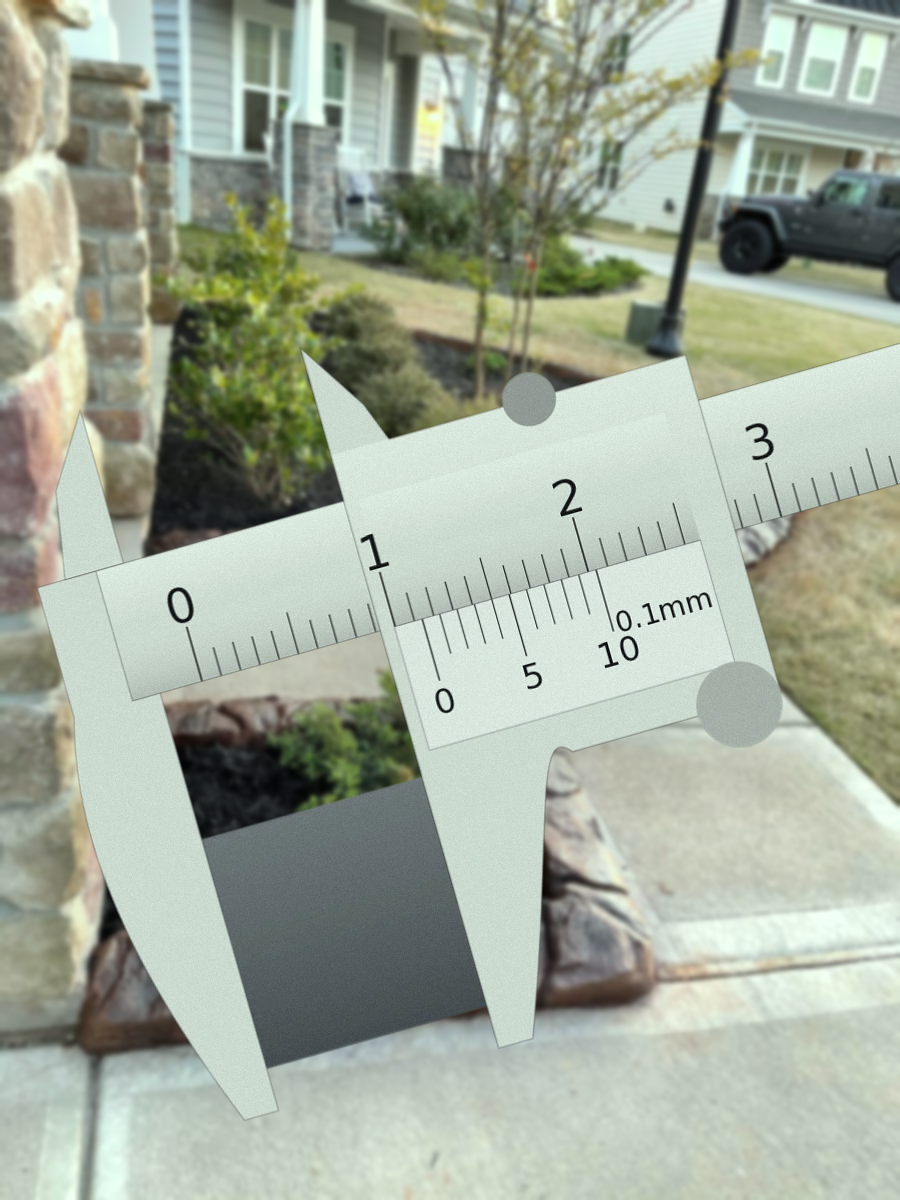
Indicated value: 11.4 mm
